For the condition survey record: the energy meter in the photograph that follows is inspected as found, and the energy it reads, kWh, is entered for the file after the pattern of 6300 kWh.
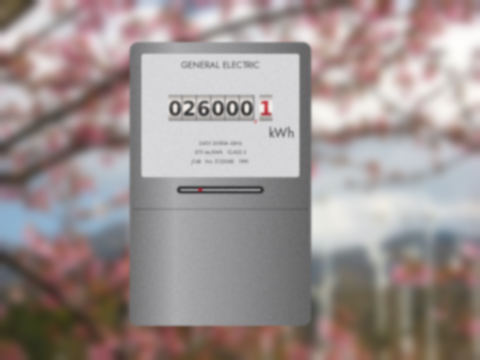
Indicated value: 26000.1 kWh
